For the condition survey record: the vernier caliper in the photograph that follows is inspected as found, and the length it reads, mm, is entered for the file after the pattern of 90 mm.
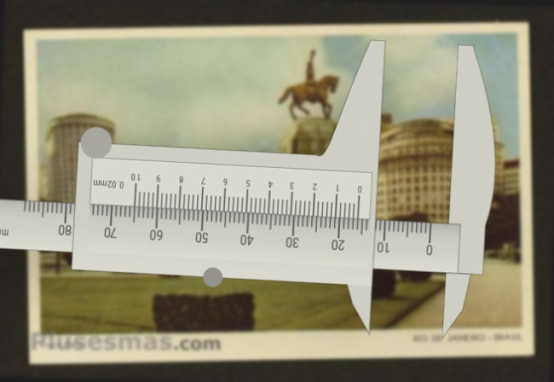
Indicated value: 16.0 mm
